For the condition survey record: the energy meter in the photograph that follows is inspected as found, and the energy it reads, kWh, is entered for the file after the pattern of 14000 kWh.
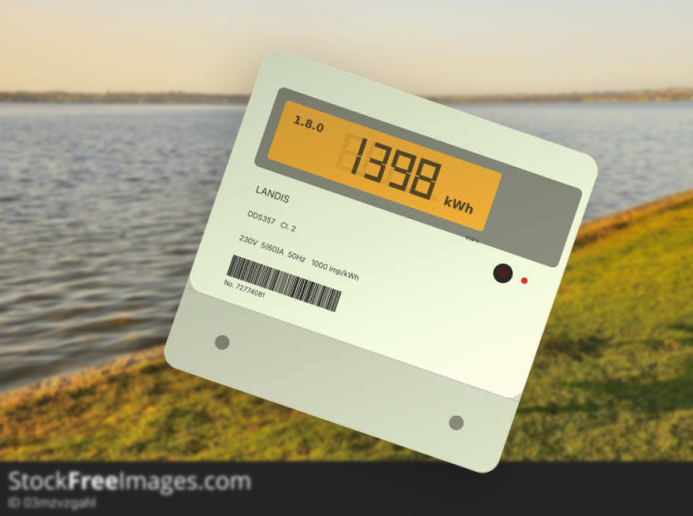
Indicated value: 1398 kWh
